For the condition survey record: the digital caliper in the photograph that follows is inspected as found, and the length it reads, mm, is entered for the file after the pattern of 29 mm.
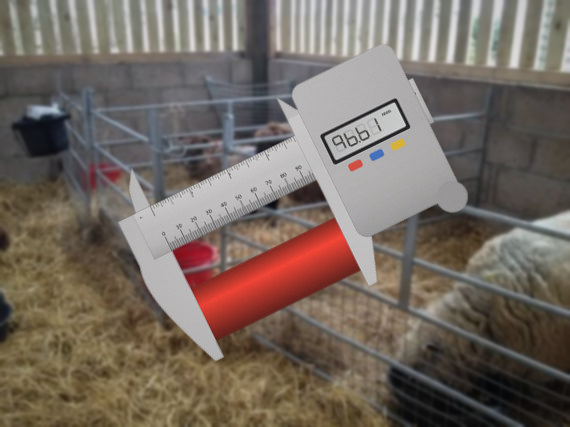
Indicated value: 96.61 mm
